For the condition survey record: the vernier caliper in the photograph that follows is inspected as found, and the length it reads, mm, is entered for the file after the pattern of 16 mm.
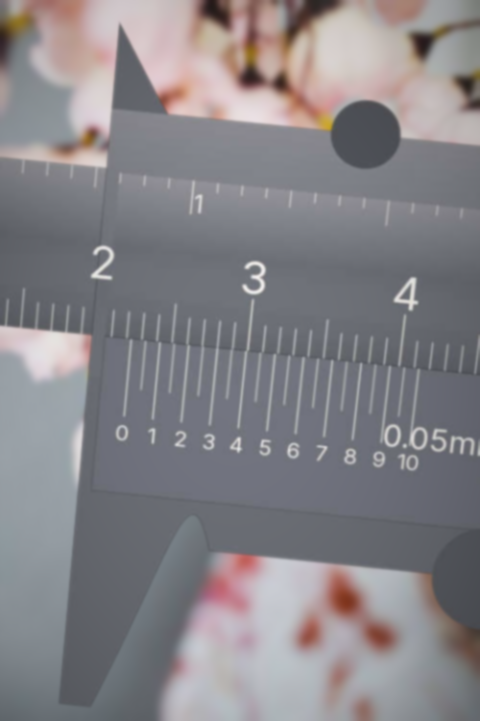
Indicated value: 22.3 mm
